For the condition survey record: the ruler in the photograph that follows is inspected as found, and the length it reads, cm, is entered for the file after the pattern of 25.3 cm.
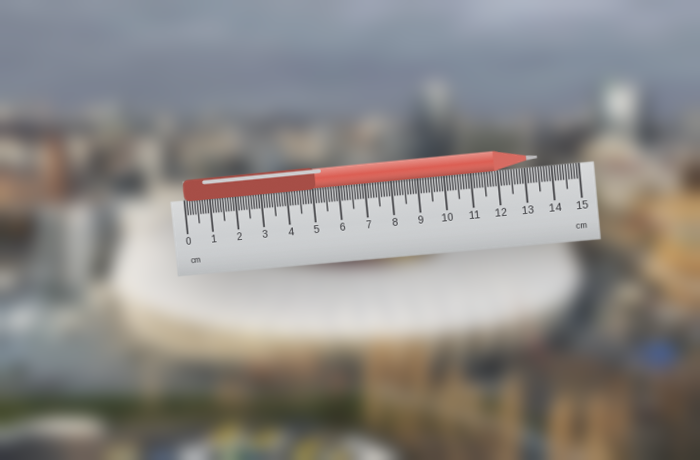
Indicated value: 13.5 cm
